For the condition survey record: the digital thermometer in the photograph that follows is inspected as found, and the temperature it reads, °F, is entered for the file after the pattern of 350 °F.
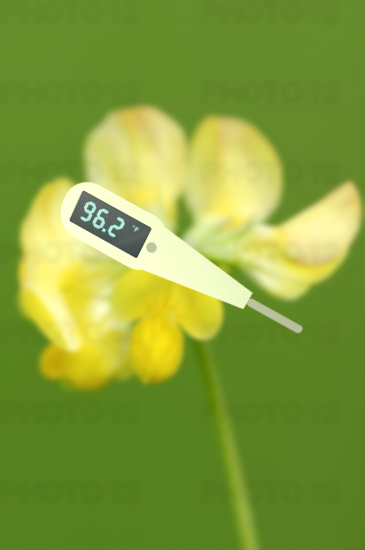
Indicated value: 96.2 °F
